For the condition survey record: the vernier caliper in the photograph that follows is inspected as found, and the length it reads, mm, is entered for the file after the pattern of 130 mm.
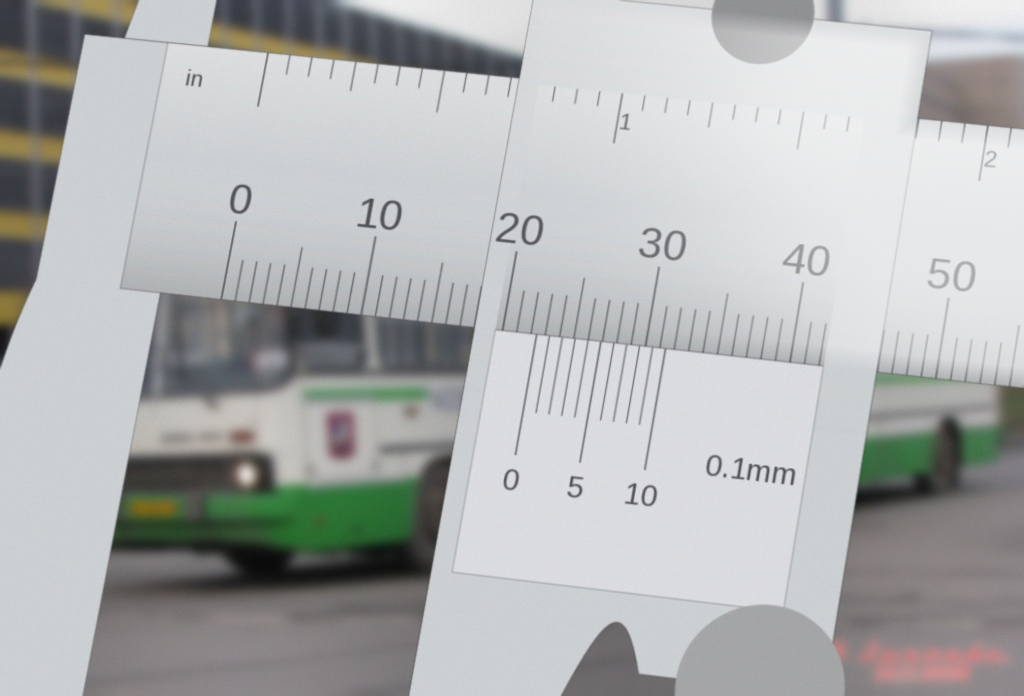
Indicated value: 22.4 mm
